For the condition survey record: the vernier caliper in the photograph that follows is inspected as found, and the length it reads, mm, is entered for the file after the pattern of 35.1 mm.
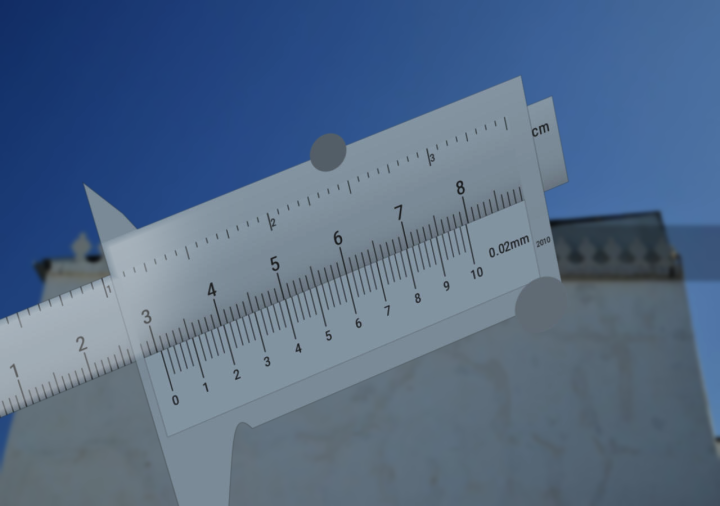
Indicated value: 30.6 mm
